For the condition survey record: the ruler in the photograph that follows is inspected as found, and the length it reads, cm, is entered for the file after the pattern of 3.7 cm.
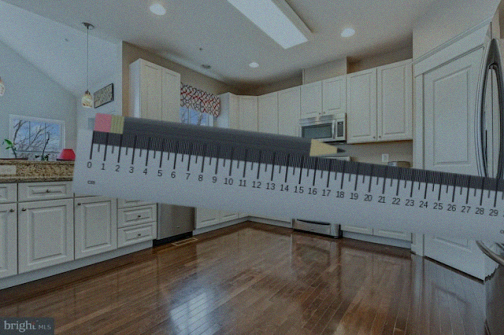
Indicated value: 18 cm
